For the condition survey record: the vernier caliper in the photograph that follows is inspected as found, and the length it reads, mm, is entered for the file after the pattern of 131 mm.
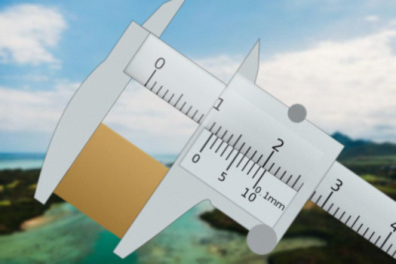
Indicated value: 11.6 mm
